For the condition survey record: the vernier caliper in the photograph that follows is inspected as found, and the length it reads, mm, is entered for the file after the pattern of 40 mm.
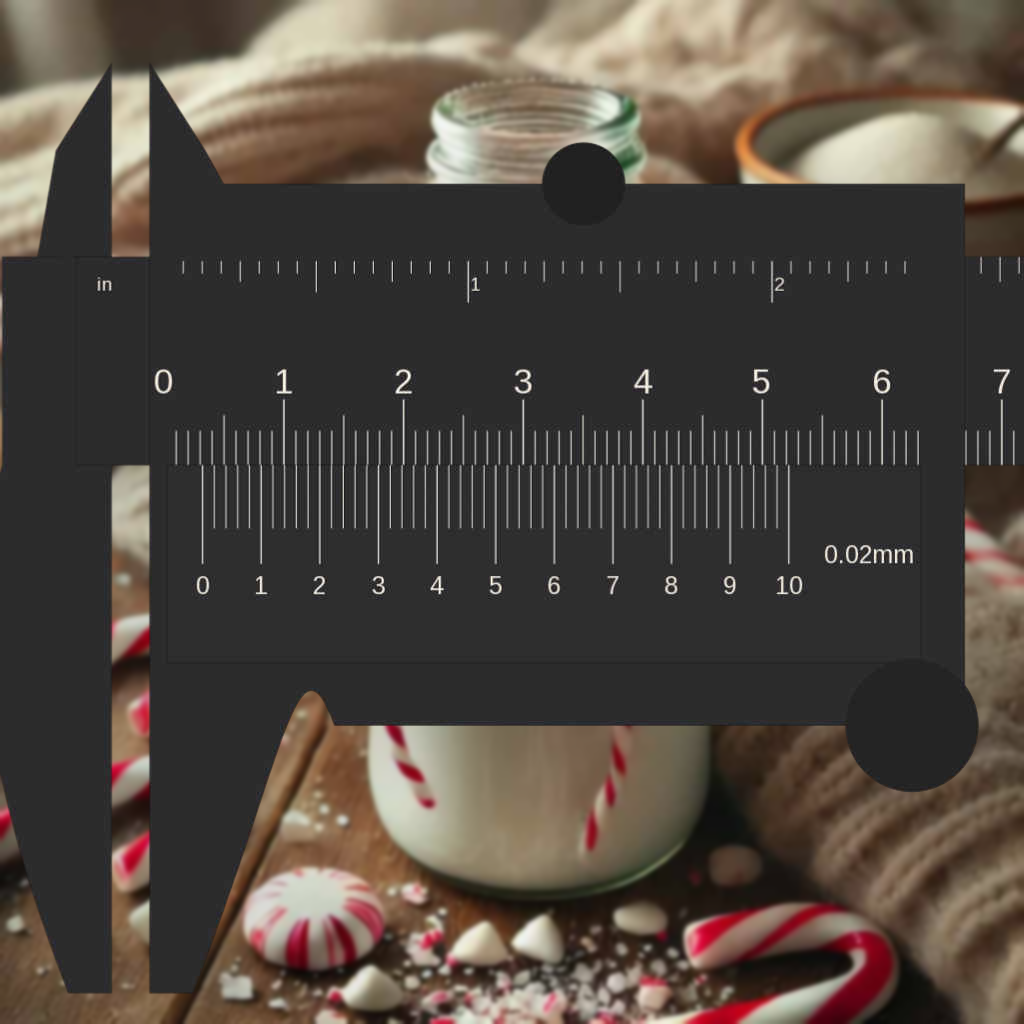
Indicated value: 3.2 mm
